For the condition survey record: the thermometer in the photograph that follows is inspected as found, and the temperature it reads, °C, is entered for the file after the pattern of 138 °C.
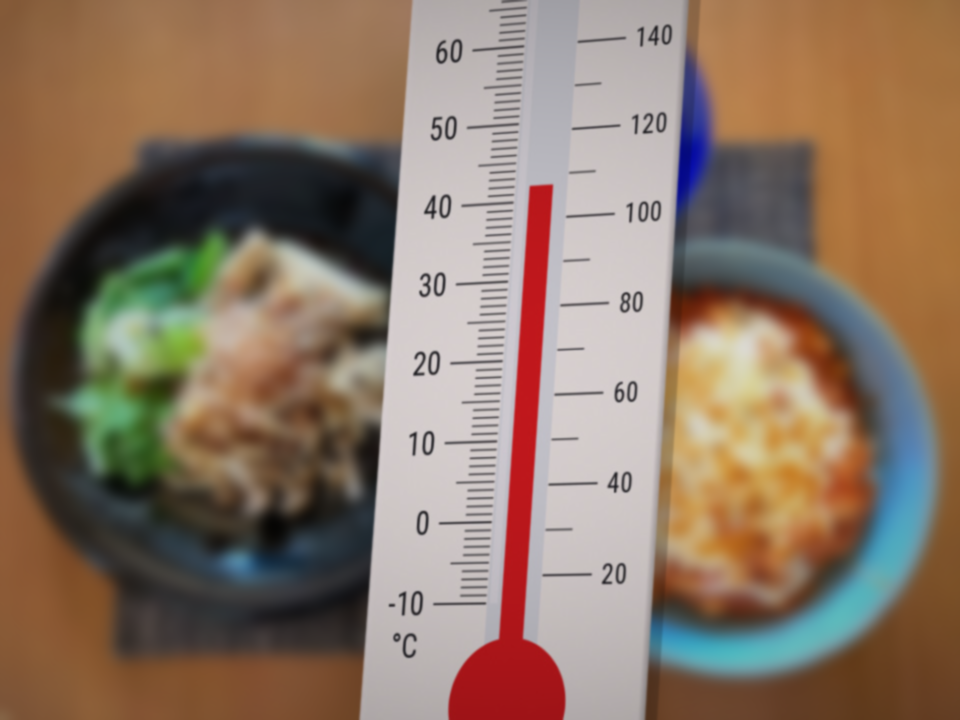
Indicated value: 42 °C
